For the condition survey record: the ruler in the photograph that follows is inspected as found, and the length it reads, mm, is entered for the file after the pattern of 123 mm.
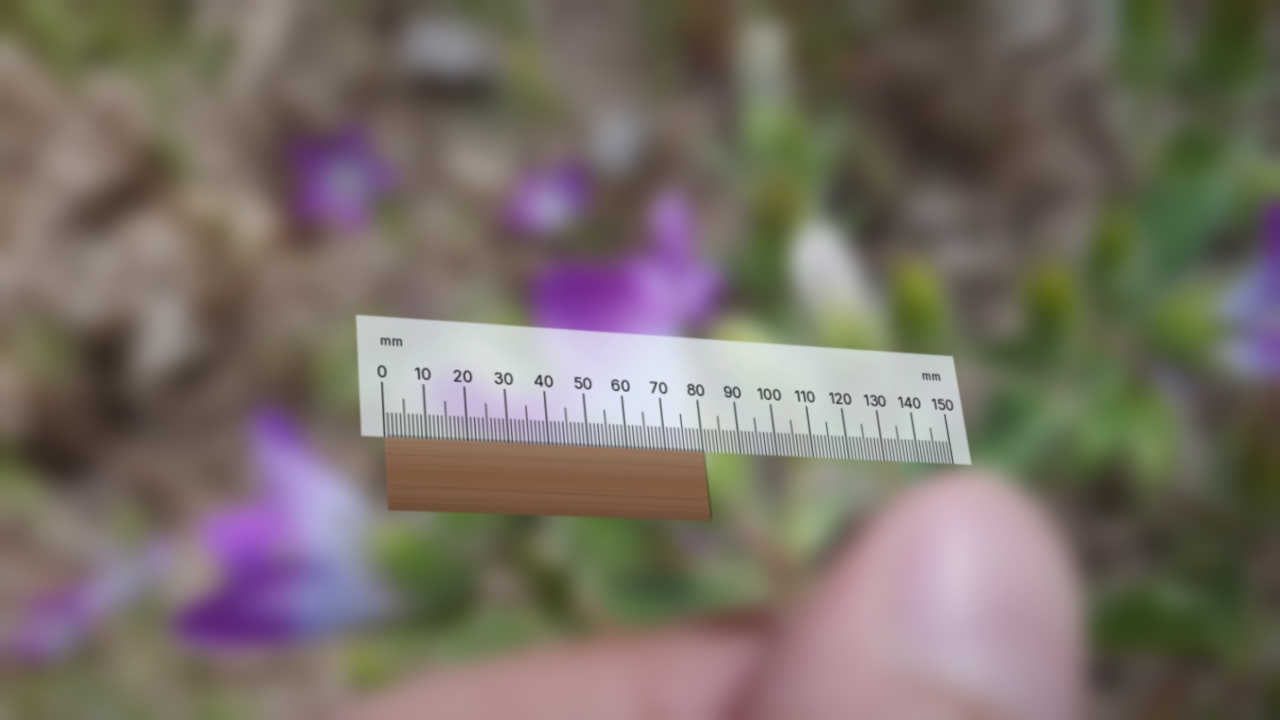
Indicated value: 80 mm
